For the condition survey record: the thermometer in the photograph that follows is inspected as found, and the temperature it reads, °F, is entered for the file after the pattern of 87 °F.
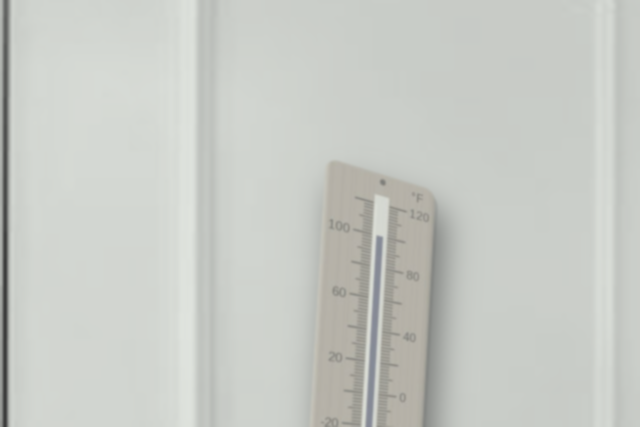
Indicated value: 100 °F
